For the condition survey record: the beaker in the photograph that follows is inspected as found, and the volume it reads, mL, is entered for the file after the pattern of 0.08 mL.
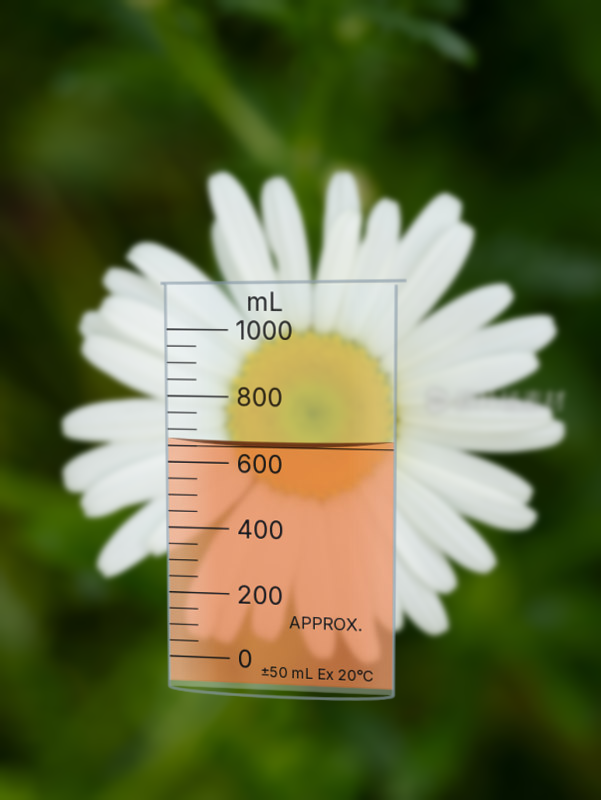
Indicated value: 650 mL
